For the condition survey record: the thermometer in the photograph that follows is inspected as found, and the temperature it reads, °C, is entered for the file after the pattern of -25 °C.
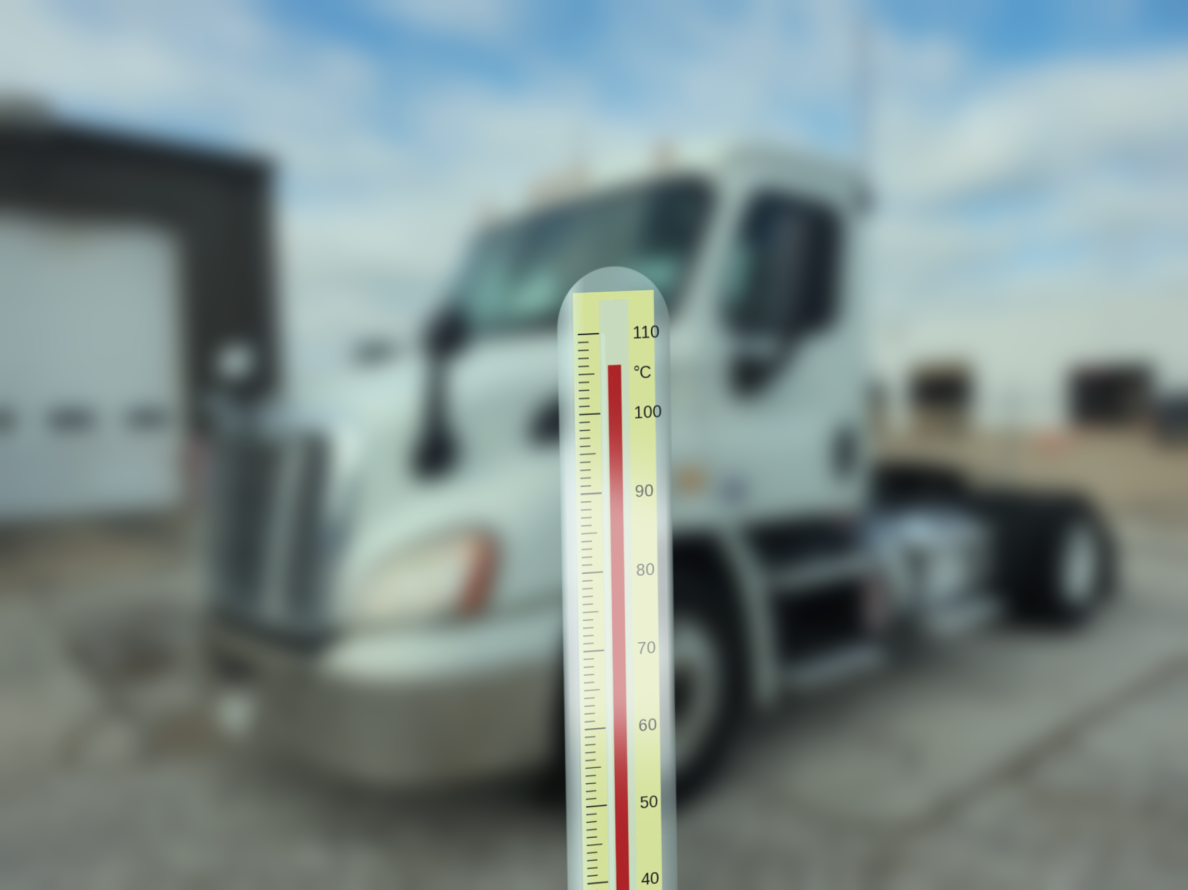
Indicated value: 106 °C
